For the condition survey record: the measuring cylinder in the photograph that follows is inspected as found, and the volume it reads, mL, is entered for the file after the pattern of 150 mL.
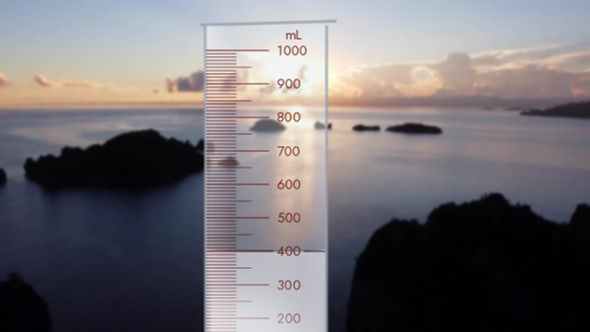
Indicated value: 400 mL
